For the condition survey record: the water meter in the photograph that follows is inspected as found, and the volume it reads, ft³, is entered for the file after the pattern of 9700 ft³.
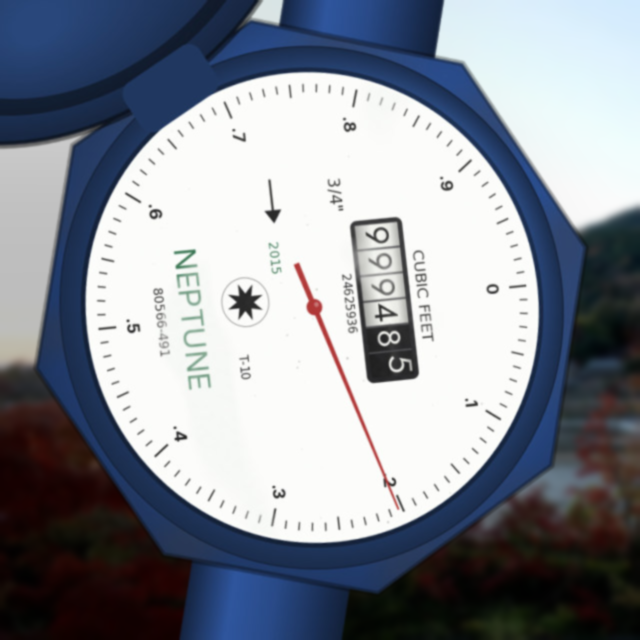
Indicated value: 999485.20 ft³
